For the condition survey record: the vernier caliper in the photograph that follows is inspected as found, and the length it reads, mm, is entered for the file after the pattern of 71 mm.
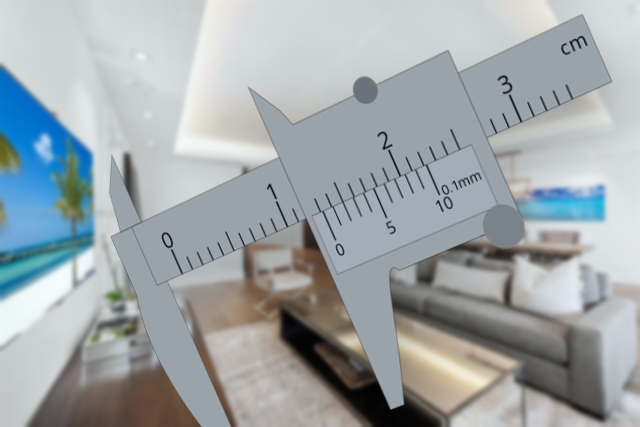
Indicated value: 13.2 mm
